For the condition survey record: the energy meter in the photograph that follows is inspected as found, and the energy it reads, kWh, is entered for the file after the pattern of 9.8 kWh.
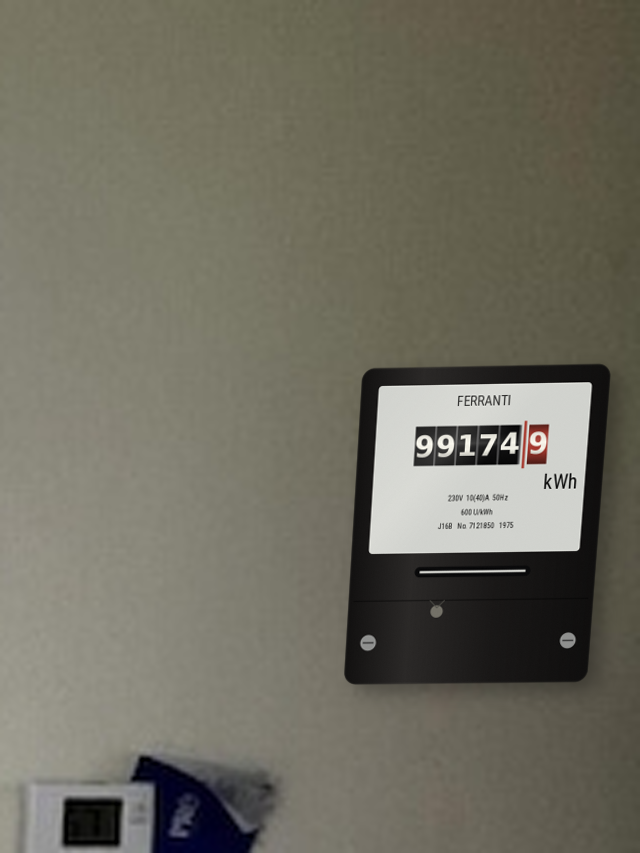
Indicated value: 99174.9 kWh
